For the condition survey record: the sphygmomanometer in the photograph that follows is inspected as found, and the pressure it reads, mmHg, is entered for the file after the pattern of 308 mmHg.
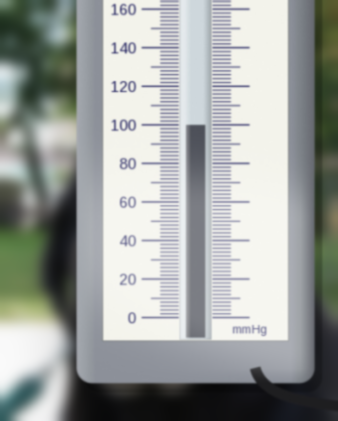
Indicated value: 100 mmHg
